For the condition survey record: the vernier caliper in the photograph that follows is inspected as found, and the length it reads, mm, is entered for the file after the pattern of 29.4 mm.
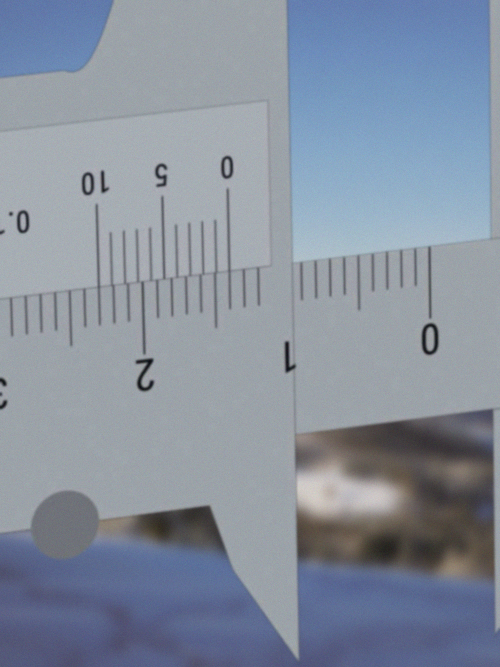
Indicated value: 14.0 mm
